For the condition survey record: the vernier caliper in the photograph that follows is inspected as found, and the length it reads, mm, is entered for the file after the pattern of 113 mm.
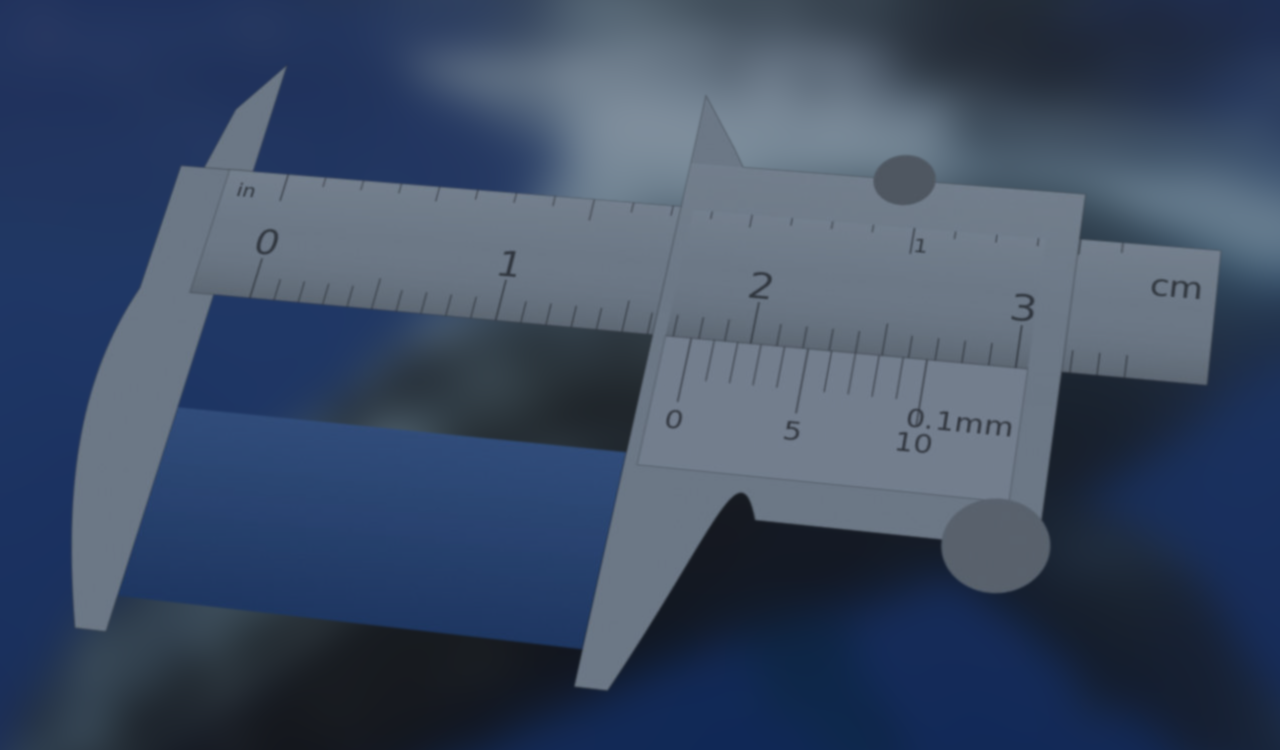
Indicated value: 17.7 mm
